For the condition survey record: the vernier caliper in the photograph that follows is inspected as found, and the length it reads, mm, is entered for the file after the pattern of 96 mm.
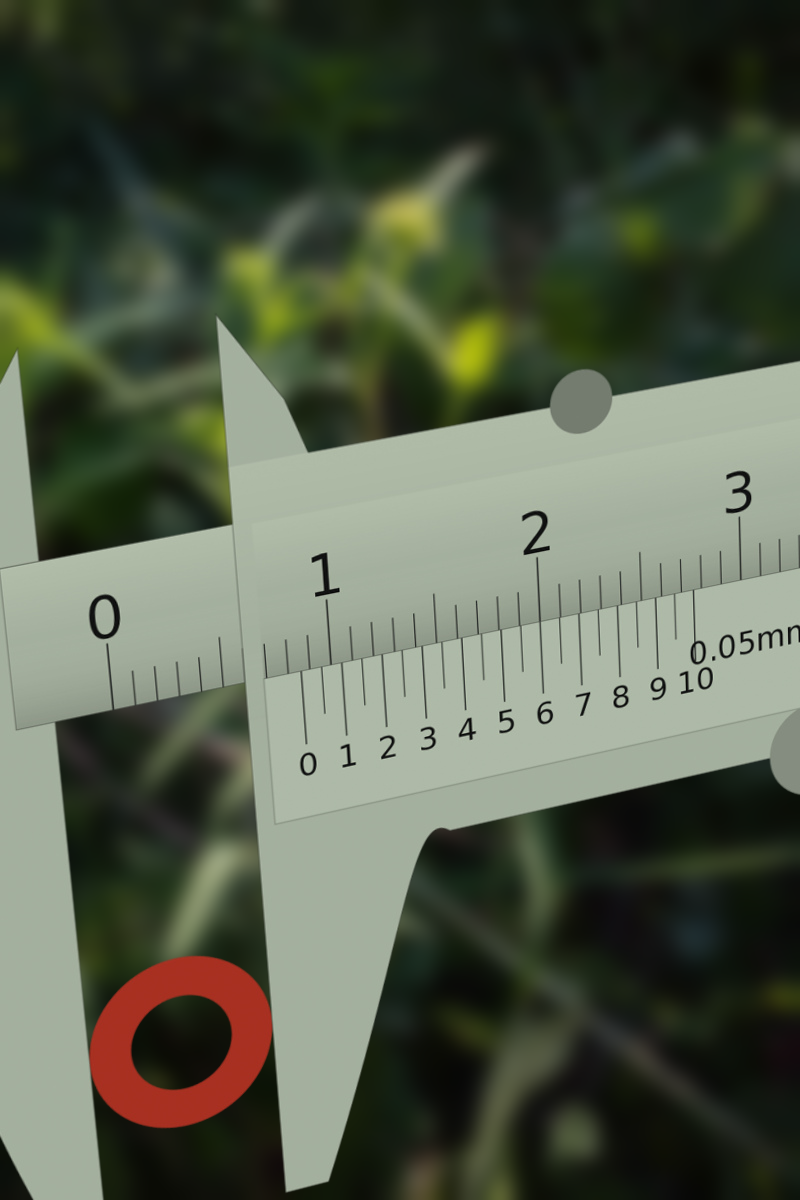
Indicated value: 8.6 mm
